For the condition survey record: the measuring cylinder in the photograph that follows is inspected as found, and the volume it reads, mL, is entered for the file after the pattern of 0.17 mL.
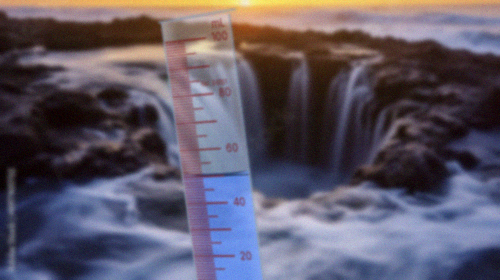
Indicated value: 50 mL
